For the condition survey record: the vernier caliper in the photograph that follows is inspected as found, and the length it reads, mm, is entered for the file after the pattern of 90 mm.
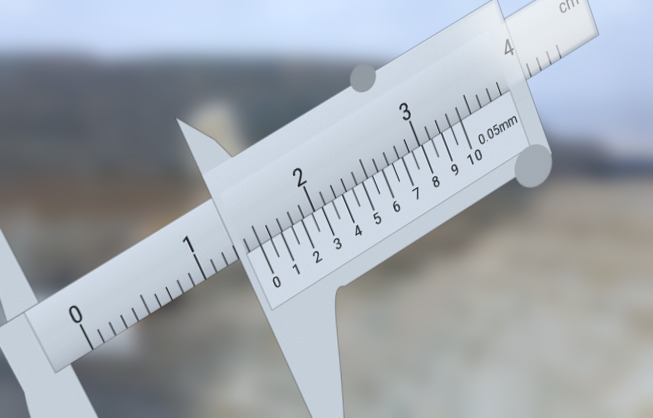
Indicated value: 15.0 mm
